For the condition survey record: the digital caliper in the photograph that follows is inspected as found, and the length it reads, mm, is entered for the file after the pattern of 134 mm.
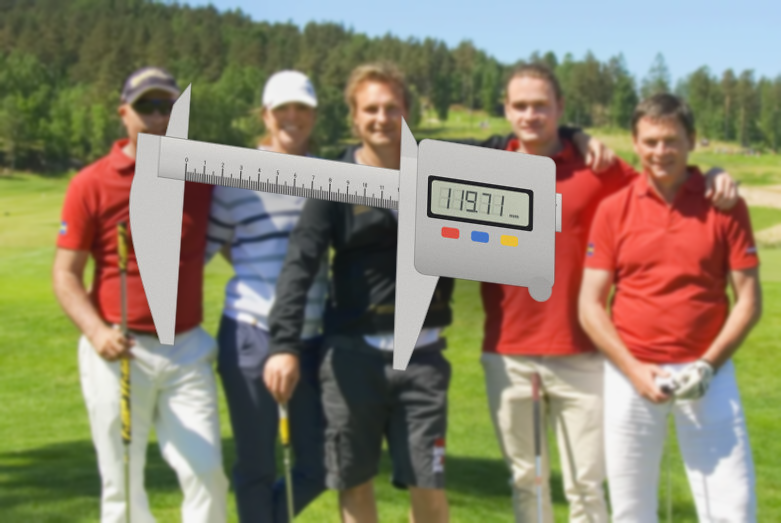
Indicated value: 119.71 mm
